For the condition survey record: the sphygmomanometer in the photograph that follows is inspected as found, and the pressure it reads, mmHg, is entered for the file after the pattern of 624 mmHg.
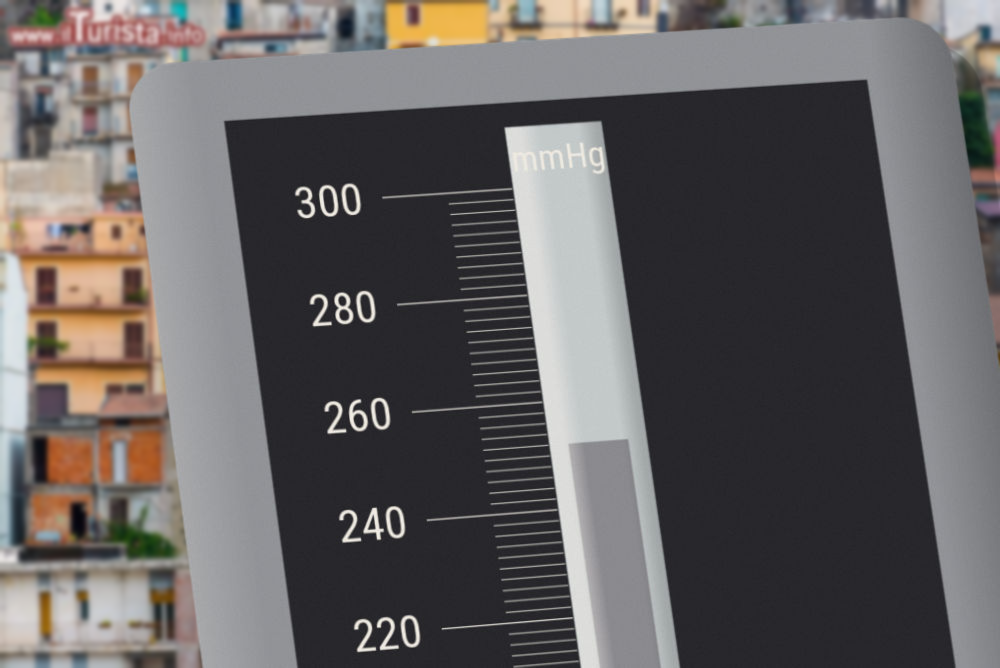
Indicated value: 252 mmHg
